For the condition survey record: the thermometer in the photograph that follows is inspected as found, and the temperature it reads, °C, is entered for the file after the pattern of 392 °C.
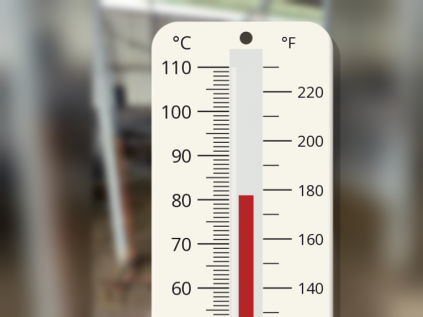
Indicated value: 81 °C
